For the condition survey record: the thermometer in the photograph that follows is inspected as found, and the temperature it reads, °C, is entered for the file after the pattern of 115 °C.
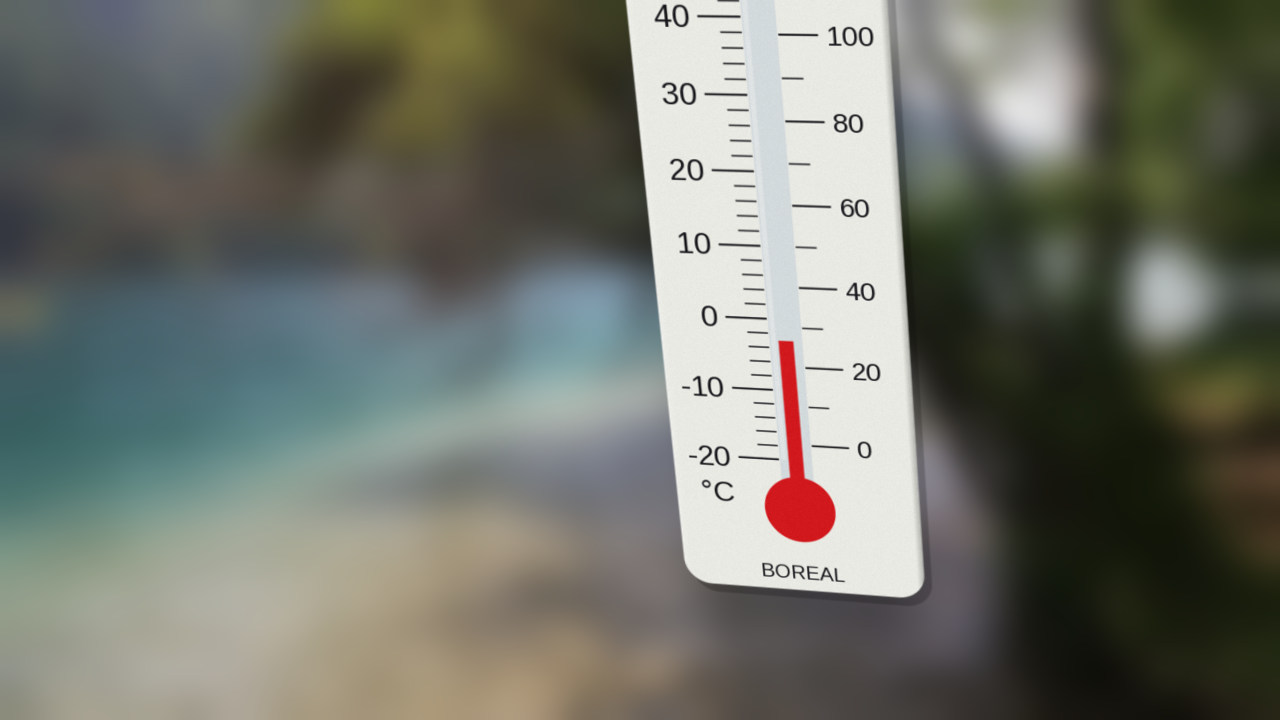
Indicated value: -3 °C
